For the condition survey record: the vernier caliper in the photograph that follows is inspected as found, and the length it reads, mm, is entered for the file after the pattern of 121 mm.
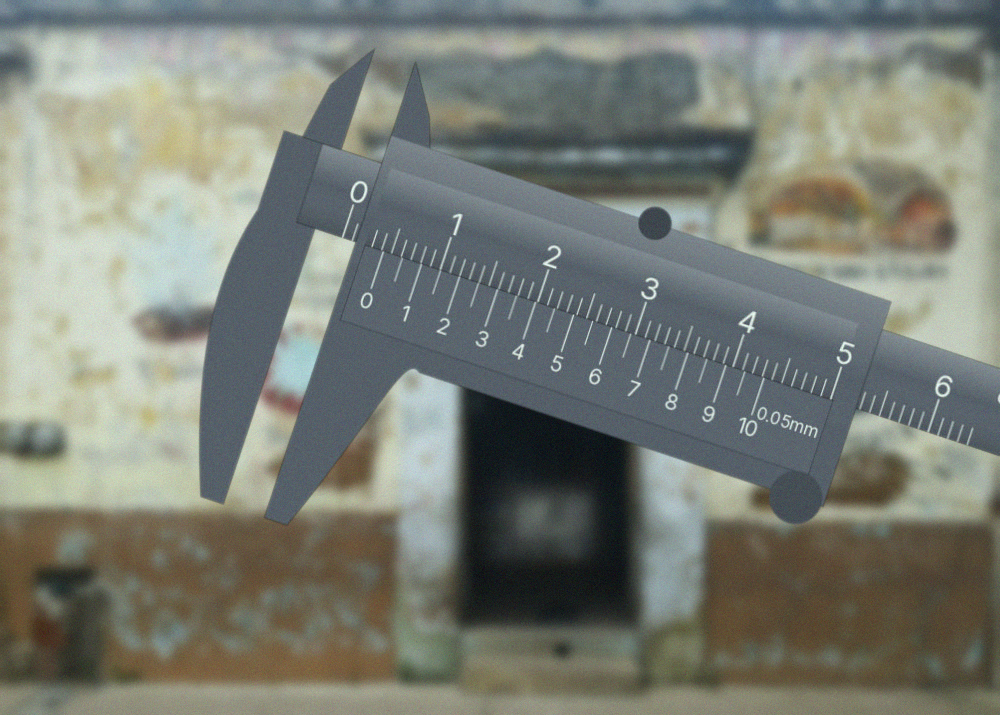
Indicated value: 4.2 mm
